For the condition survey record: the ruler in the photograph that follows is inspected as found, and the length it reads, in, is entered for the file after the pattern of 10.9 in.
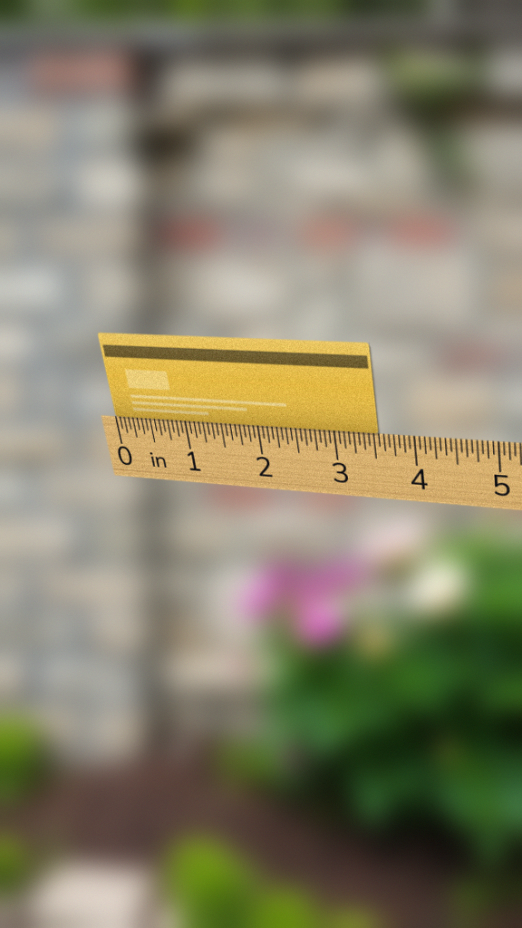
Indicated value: 3.5625 in
